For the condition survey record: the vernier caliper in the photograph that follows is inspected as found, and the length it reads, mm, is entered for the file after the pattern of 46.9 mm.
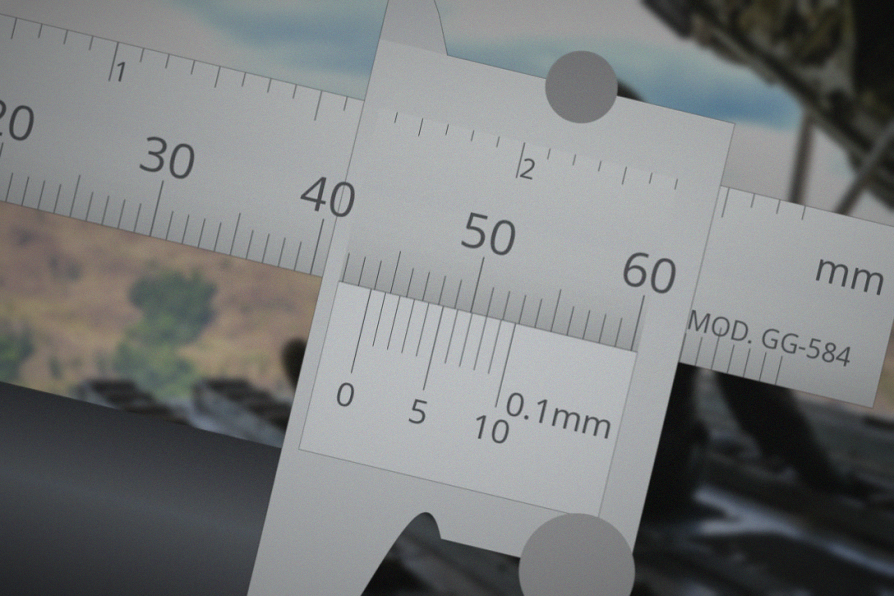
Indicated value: 43.8 mm
